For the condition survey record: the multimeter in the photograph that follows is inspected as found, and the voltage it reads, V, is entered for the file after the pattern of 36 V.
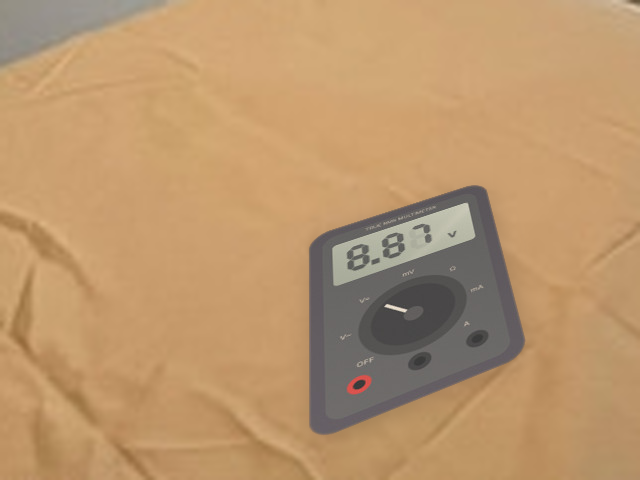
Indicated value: 8.87 V
